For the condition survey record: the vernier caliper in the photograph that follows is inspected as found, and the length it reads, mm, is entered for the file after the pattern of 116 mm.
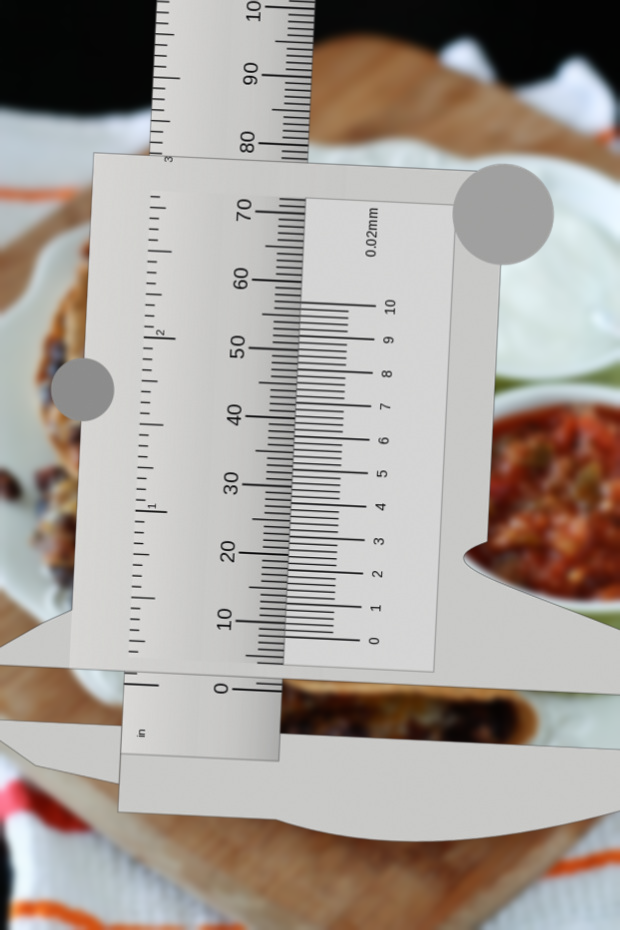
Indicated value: 8.0 mm
